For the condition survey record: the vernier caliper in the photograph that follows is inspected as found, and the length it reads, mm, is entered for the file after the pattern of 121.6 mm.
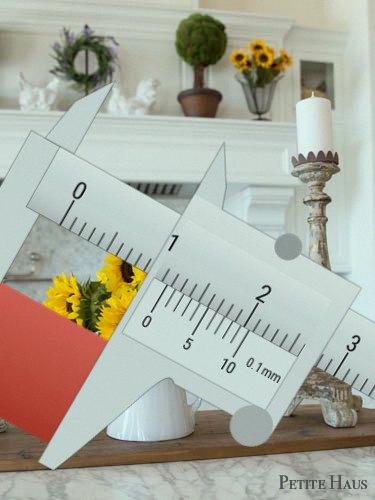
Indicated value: 11.6 mm
